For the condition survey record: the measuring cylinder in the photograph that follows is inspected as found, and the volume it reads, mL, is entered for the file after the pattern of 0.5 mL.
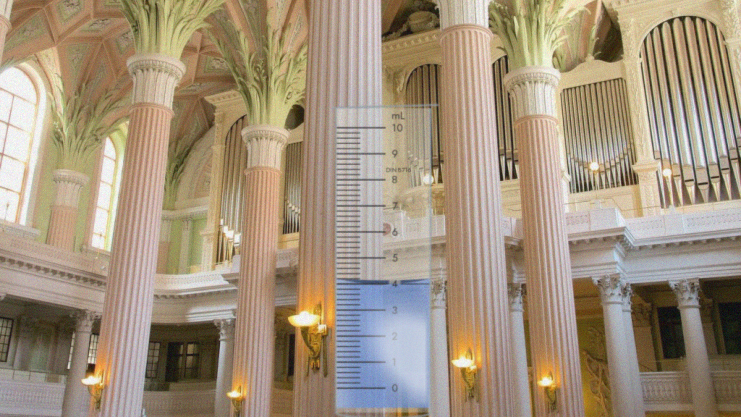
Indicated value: 4 mL
